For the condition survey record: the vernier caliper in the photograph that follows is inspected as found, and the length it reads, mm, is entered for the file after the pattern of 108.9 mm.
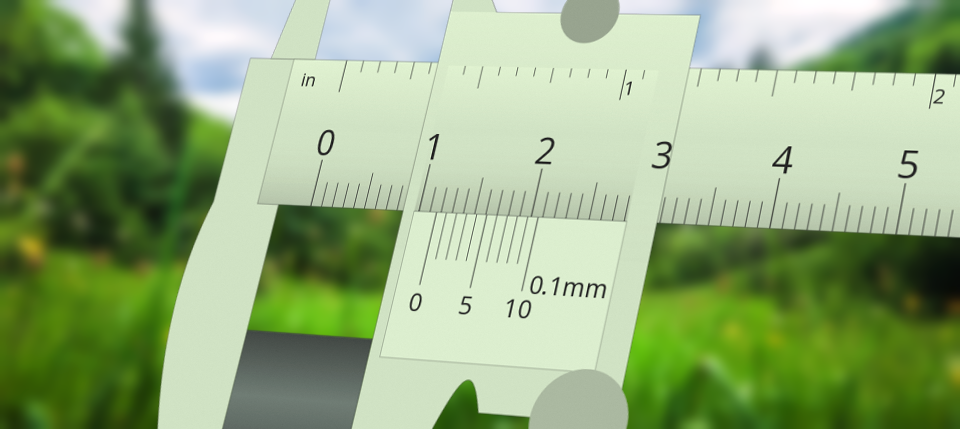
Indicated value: 11.6 mm
